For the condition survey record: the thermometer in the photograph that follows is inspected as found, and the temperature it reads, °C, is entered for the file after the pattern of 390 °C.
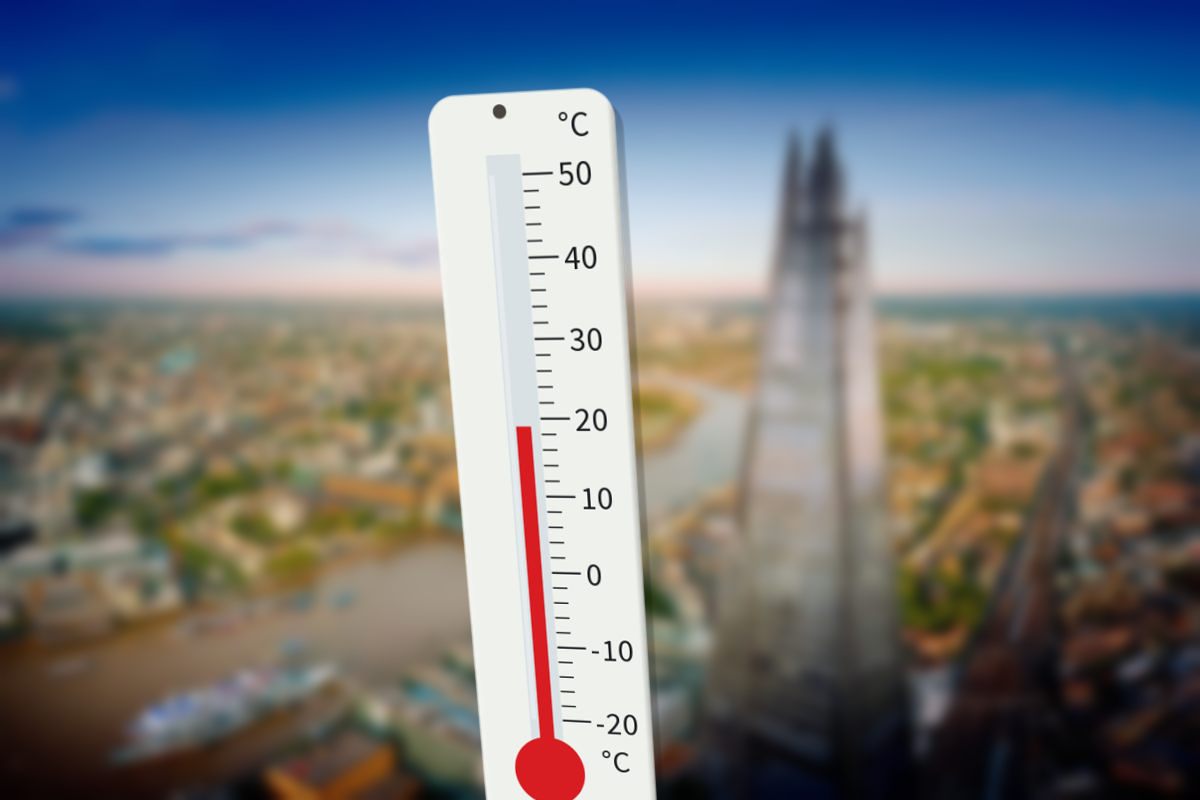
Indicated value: 19 °C
